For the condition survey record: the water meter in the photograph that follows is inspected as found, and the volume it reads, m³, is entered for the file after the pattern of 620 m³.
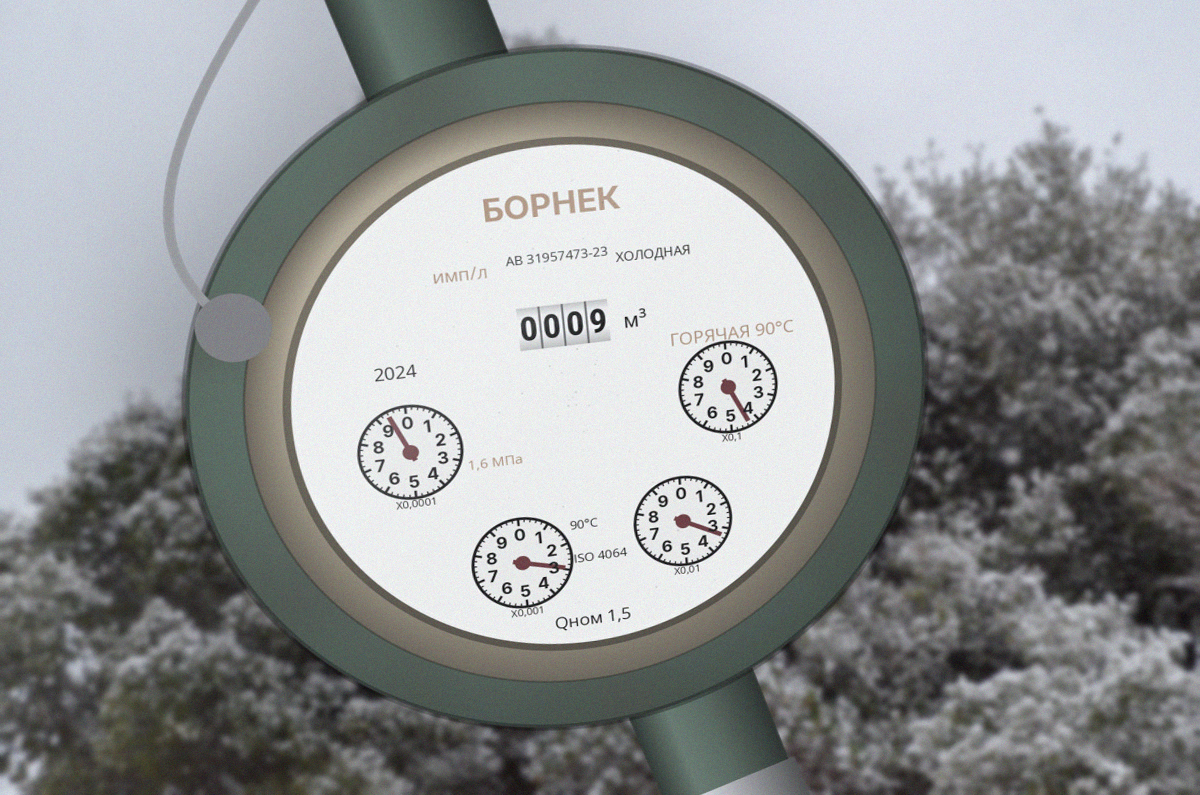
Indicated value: 9.4329 m³
